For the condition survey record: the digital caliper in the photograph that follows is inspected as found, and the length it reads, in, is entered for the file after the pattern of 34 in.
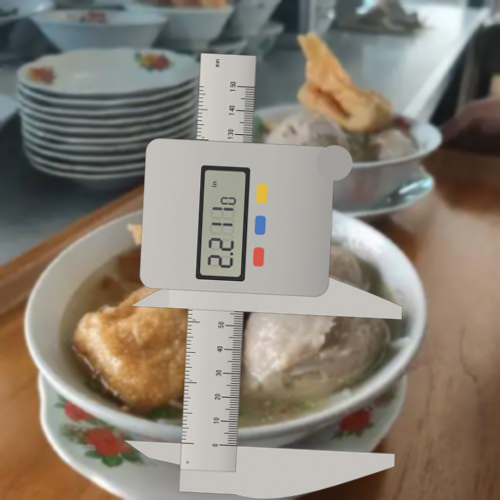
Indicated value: 2.2110 in
